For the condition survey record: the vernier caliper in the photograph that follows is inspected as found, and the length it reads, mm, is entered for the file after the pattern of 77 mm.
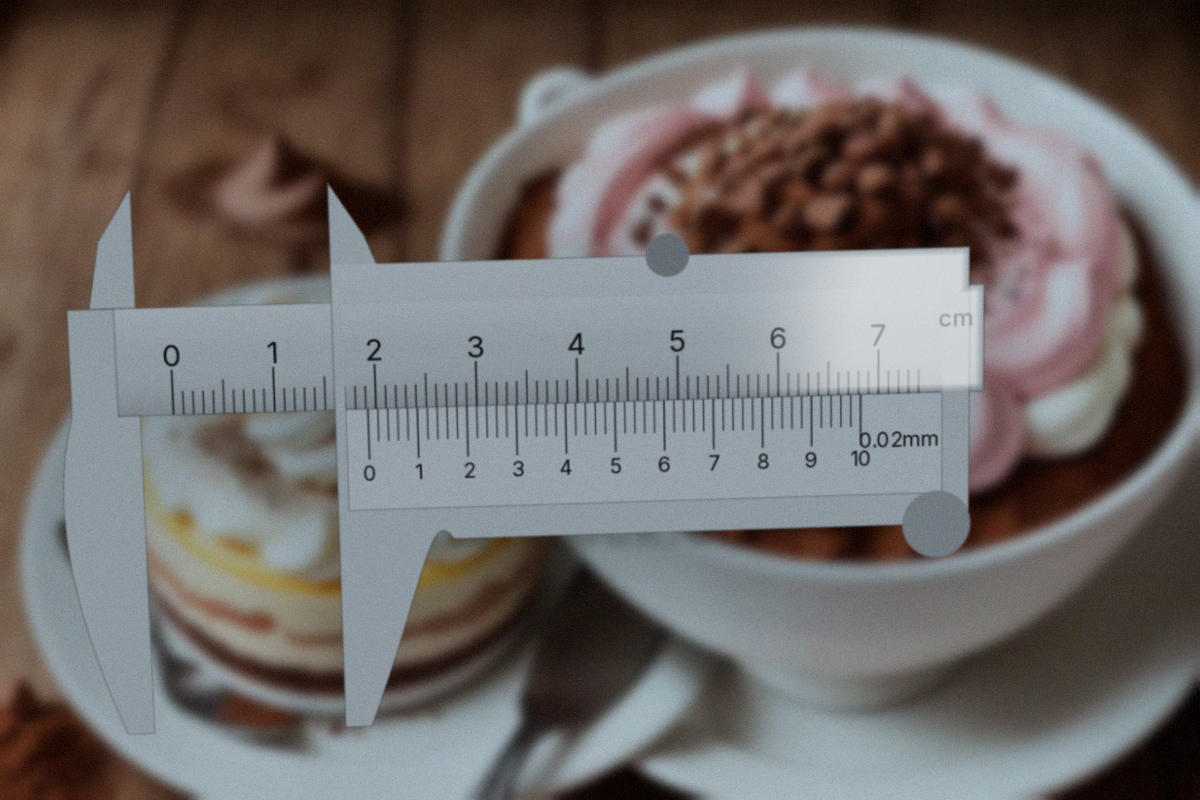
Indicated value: 19.2 mm
